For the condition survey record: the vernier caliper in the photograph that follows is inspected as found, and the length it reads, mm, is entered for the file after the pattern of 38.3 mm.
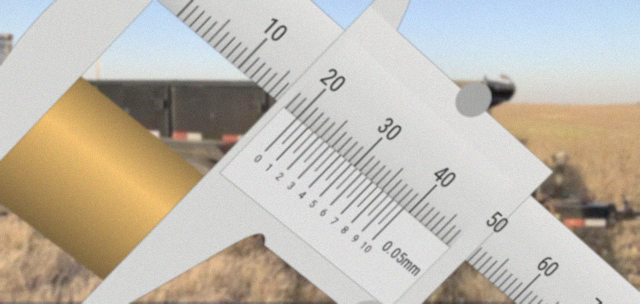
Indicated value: 20.0 mm
